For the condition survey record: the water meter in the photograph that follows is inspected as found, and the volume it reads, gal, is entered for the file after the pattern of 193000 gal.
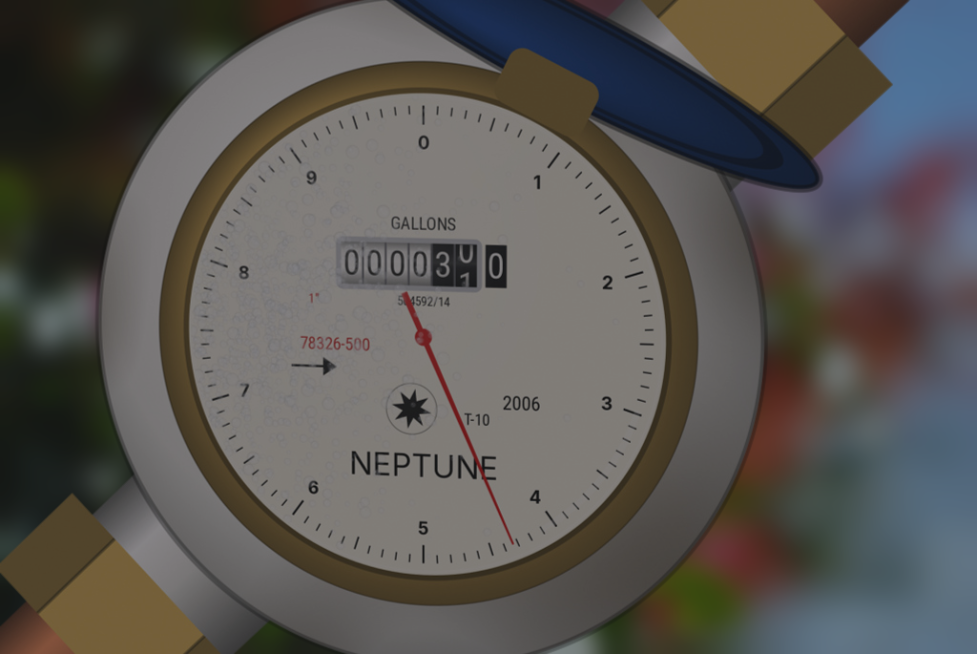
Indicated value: 304.3 gal
